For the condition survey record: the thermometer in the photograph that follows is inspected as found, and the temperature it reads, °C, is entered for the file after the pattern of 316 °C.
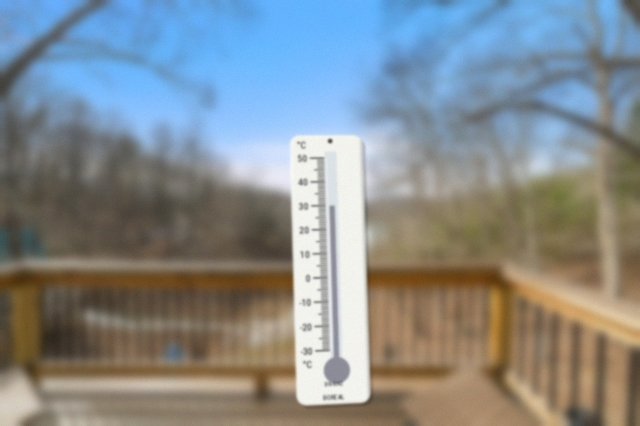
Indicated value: 30 °C
